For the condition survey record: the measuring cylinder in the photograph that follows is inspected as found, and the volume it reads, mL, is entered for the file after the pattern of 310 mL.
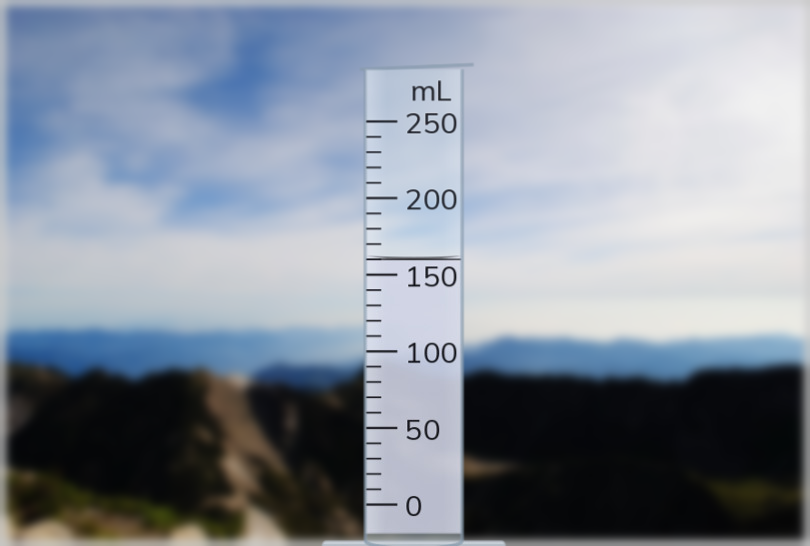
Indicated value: 160 mL
